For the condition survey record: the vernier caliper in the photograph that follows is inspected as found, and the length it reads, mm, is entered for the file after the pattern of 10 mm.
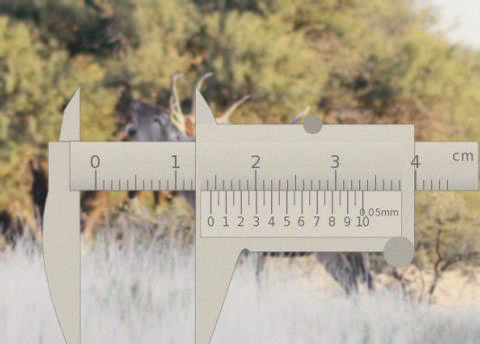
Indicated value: 14.4 mm
